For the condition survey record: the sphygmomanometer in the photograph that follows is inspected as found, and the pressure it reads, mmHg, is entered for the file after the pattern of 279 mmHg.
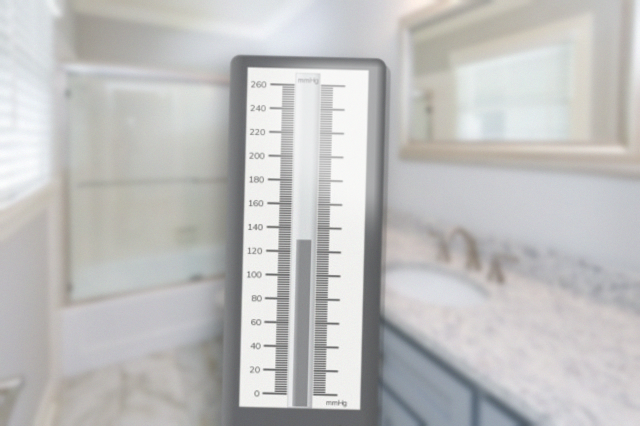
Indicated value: 130 mmHg
